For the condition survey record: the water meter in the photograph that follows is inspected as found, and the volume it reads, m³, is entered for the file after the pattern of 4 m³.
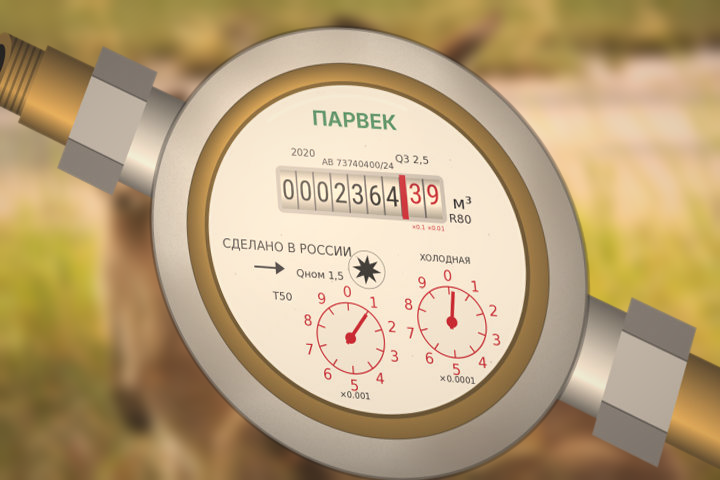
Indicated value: 2364.3910 m³
